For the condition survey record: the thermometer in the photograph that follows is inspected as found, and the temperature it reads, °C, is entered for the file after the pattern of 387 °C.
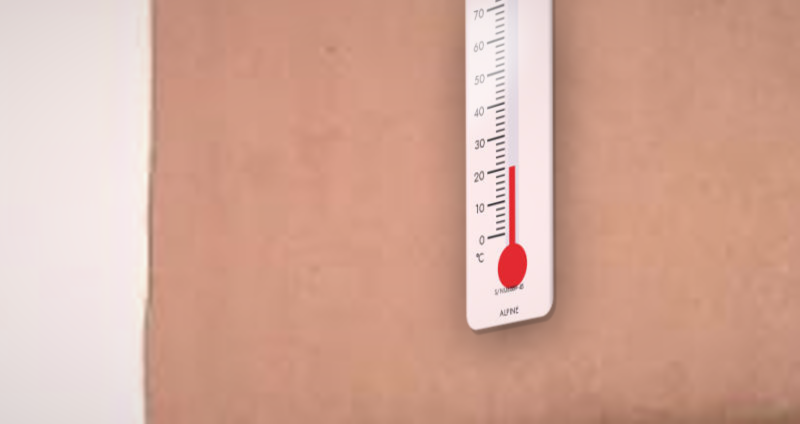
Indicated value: 20 °C
